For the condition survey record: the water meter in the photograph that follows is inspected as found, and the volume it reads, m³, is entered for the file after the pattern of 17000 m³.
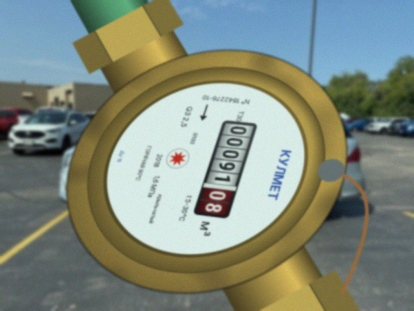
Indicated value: 91.08 m³
